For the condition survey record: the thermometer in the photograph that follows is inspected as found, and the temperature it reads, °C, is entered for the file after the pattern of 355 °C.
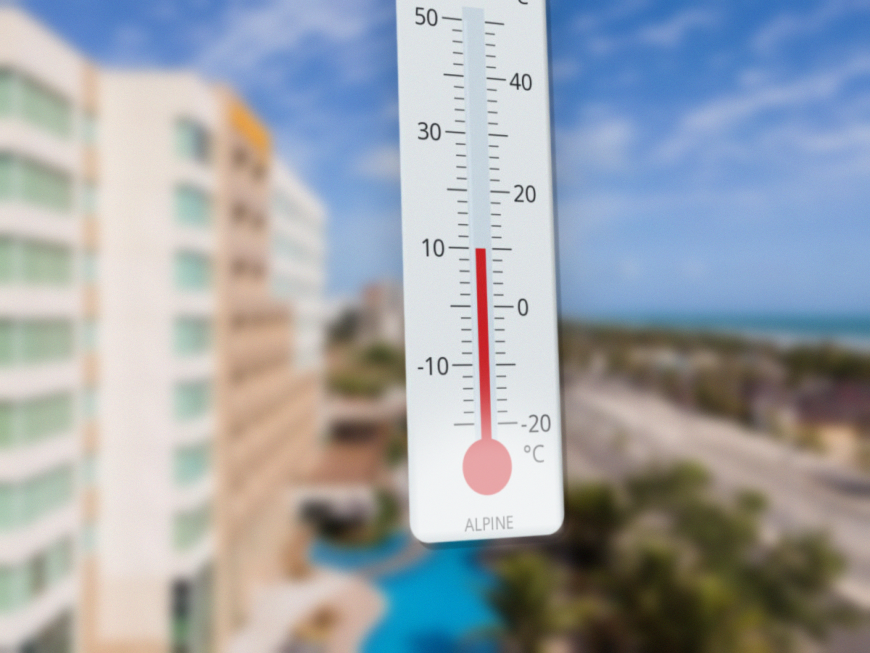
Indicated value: 10 °C
